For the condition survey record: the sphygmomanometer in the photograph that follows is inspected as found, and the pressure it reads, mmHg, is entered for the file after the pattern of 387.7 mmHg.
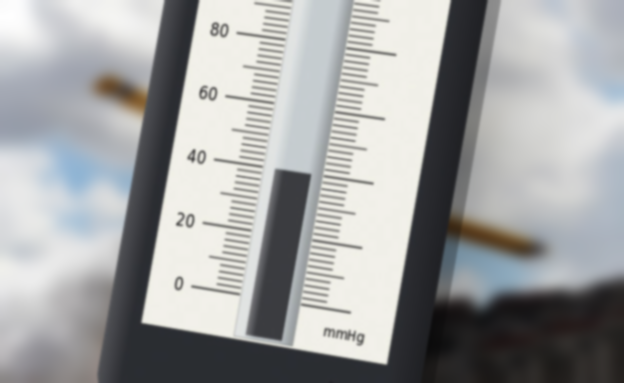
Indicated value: 40 mmHg
